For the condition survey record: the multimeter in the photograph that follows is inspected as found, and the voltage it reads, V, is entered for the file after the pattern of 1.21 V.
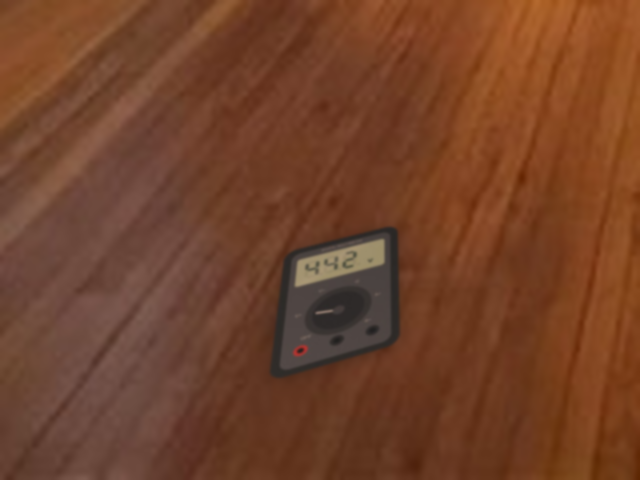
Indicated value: 442 V
